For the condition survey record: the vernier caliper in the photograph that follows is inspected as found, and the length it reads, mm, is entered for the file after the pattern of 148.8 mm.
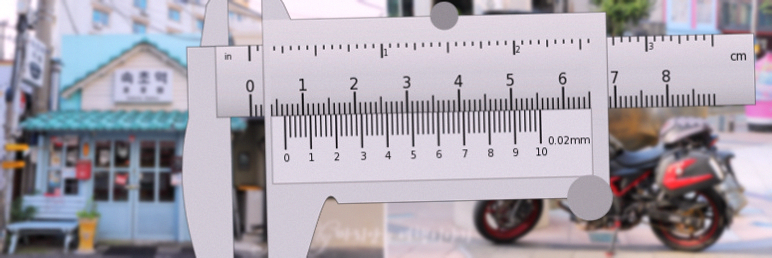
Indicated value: 6.5 mm
